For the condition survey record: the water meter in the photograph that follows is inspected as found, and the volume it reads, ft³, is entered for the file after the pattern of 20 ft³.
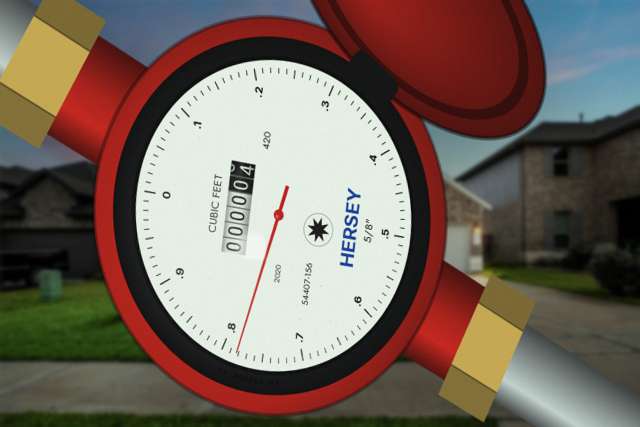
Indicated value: 3.78 ft³
